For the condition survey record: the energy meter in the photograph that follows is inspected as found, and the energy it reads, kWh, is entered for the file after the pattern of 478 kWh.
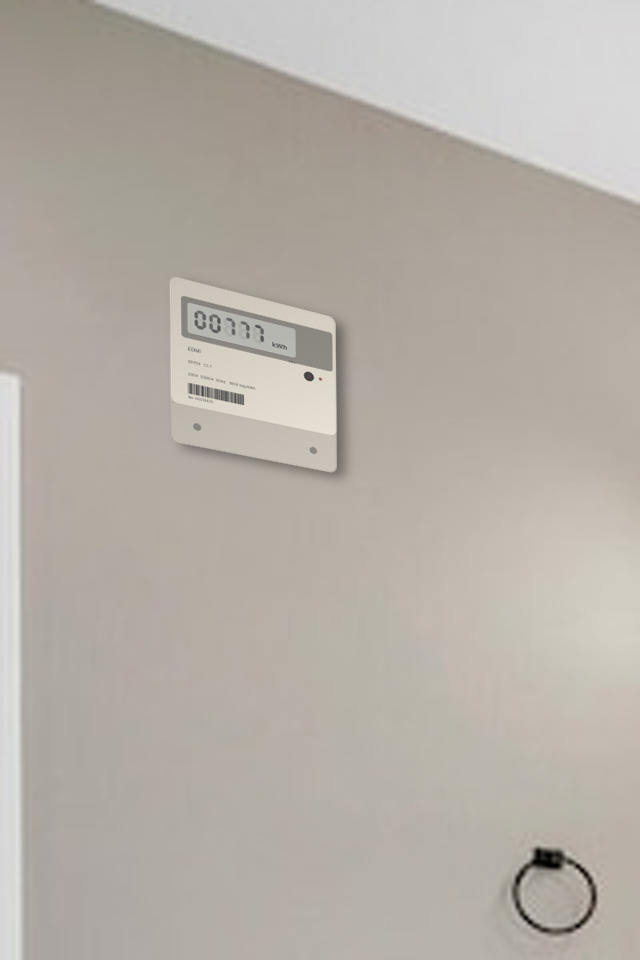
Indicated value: 777 kWh
